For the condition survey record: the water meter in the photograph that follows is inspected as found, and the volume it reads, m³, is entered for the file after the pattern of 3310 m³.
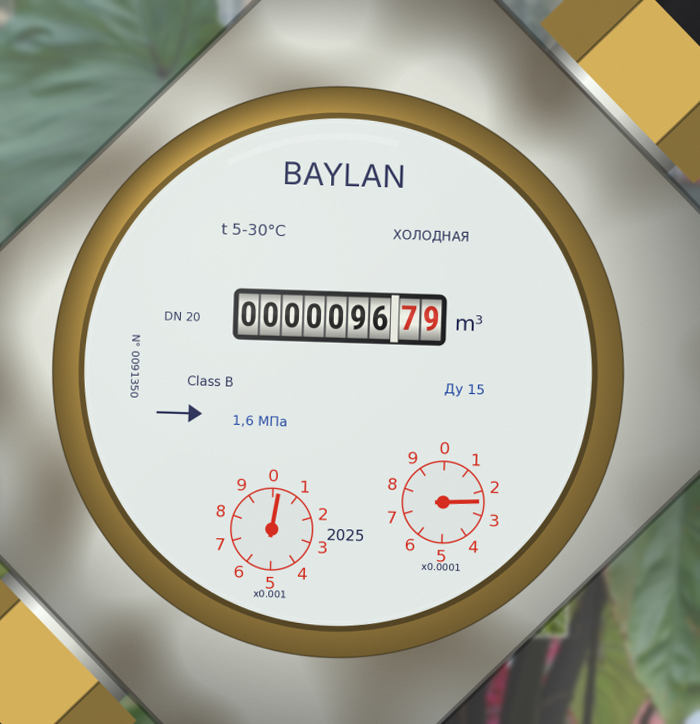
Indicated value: 96.7902 m³
